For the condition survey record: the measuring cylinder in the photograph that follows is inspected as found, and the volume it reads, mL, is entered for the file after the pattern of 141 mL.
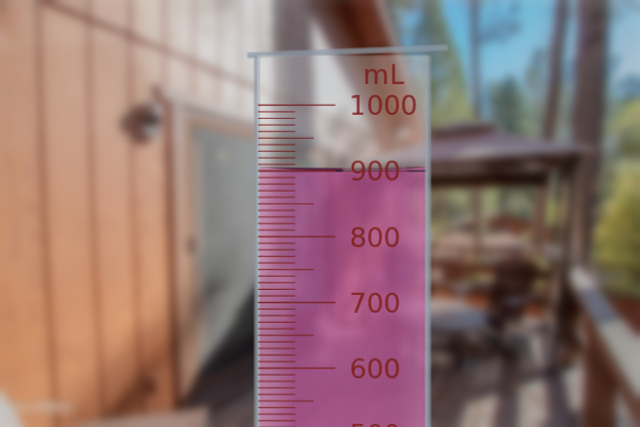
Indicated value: 900 mL
